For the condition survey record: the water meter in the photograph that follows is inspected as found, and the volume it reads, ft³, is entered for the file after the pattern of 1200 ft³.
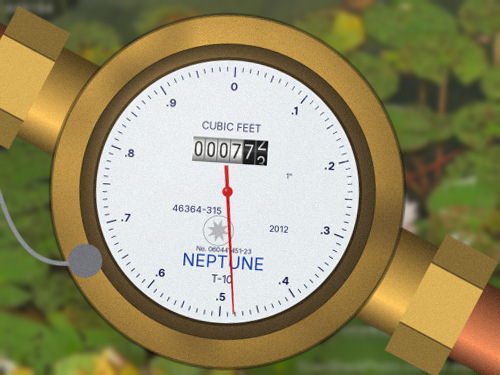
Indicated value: 772.48 ft³
